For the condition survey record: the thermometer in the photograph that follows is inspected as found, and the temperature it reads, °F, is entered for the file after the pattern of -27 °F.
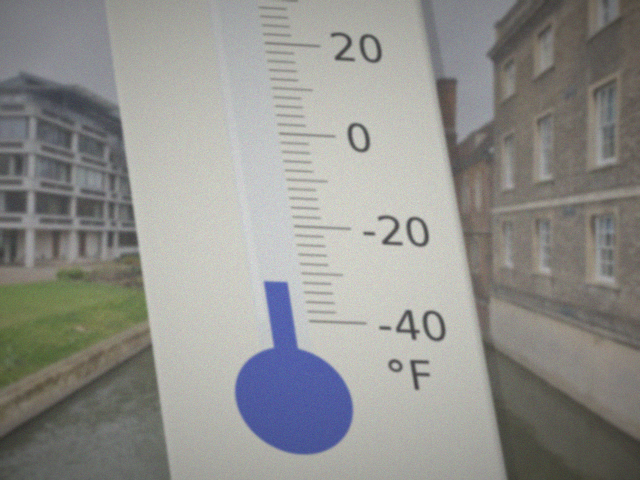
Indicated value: -32 °F
